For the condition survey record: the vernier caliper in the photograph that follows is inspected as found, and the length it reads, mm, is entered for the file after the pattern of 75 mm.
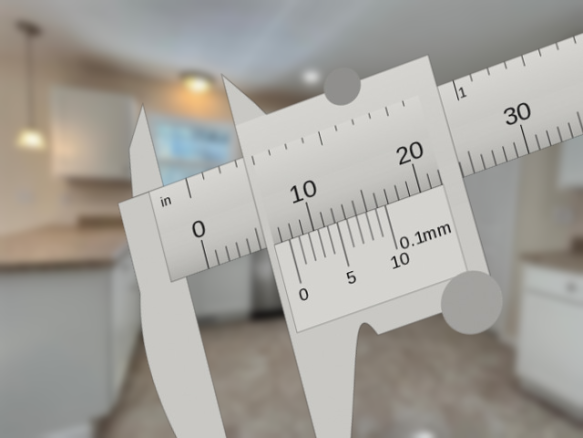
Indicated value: 7.7 mm
